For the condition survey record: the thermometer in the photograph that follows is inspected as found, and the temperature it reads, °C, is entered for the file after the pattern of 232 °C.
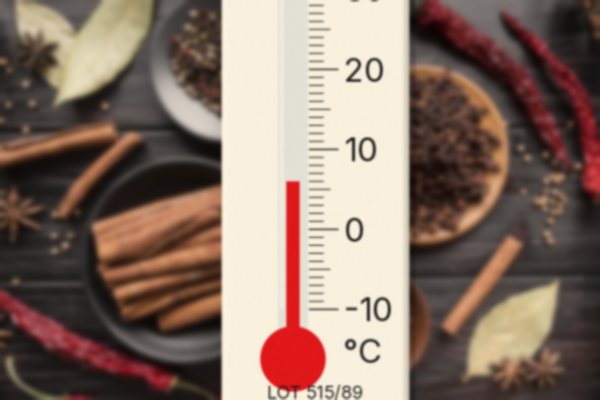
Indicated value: 6 °C
